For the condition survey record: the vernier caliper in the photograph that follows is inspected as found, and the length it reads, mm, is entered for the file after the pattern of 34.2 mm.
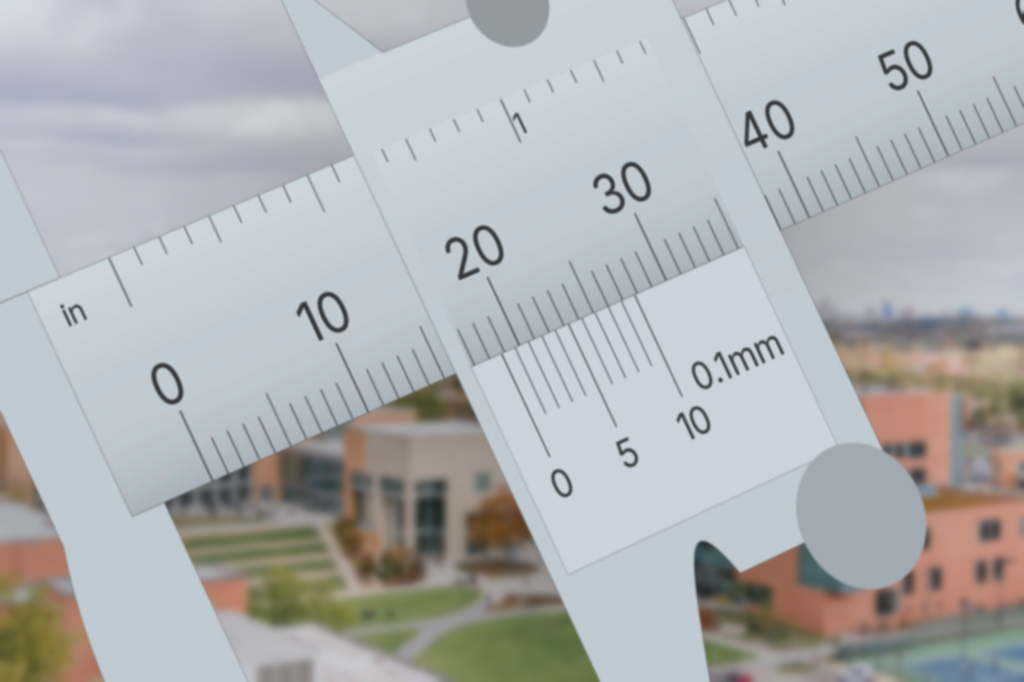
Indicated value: 18.8 mm
